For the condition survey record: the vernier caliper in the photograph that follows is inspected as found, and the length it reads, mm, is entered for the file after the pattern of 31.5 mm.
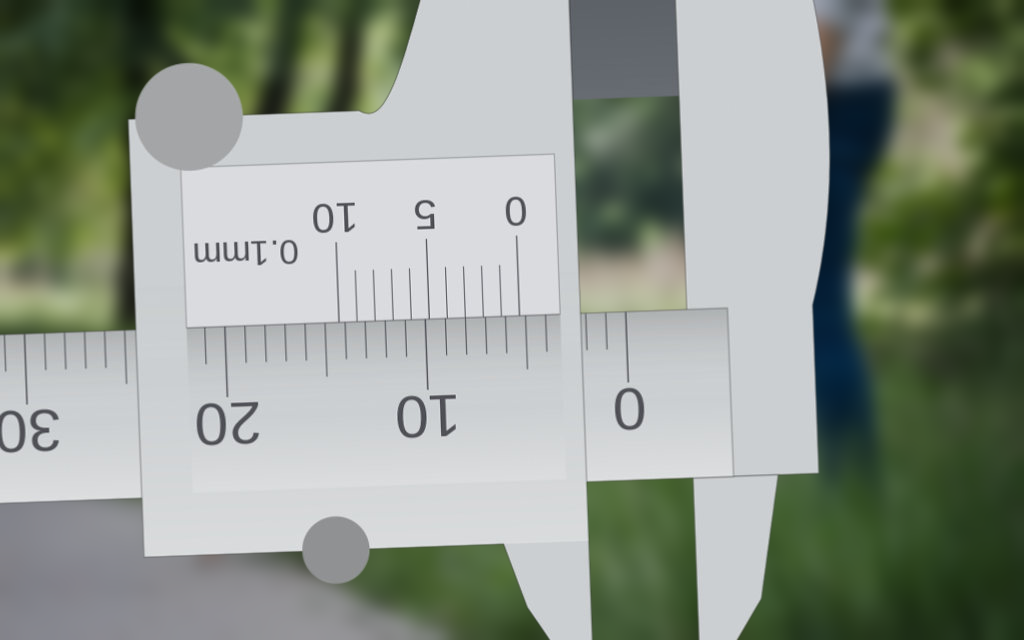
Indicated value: 5.3 mm
